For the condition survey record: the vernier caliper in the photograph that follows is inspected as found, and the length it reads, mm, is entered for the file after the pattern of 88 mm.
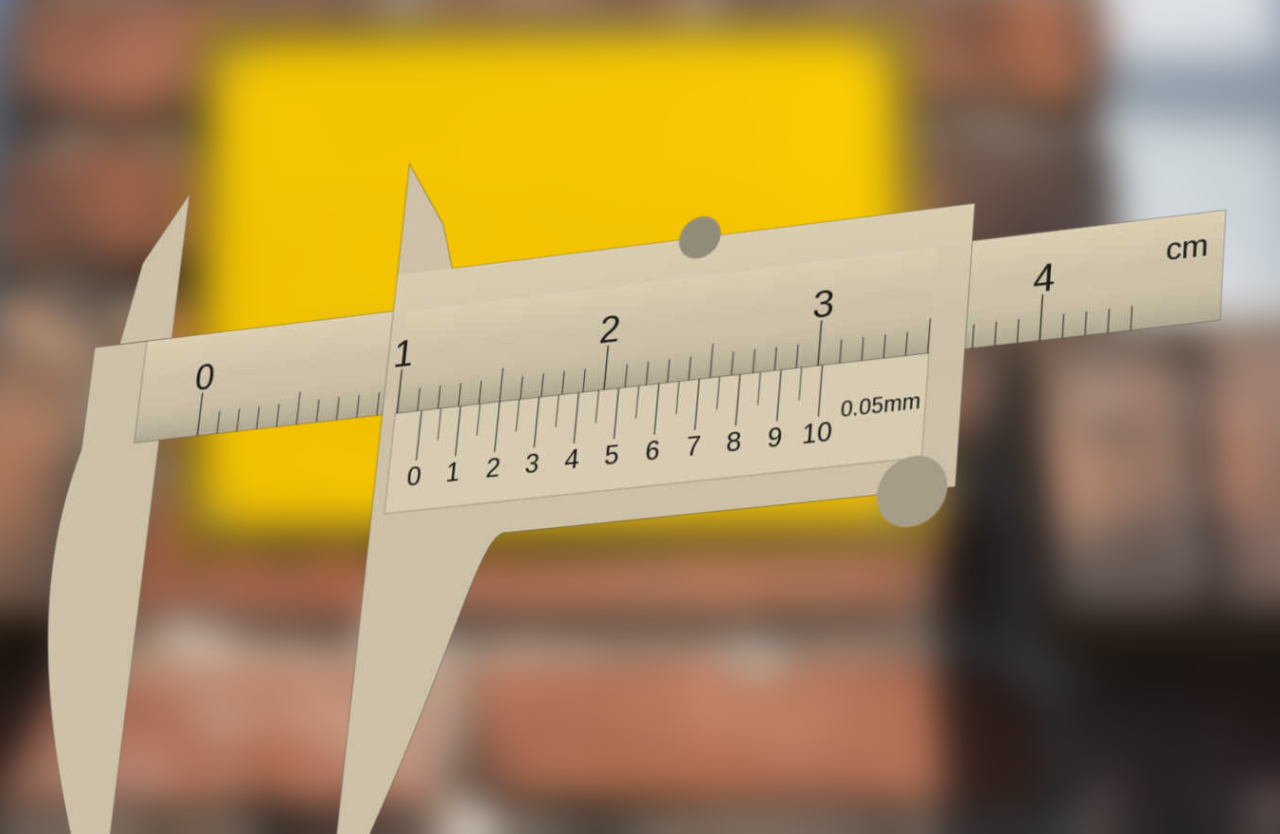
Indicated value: 11.2 mm
